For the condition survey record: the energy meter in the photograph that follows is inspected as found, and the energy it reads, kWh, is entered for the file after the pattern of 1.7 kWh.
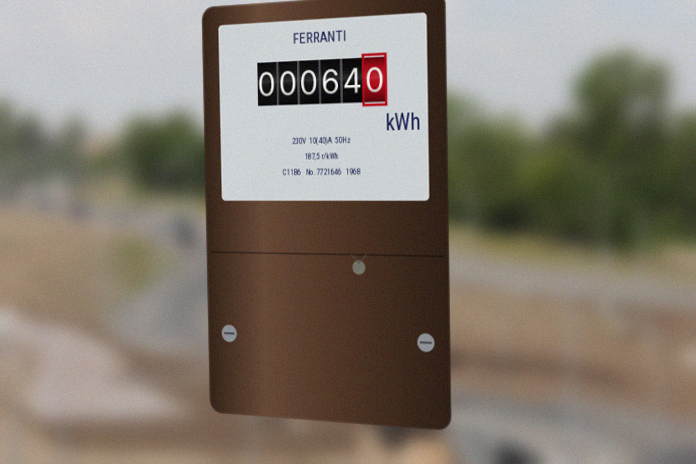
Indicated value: 64.0 kWh
